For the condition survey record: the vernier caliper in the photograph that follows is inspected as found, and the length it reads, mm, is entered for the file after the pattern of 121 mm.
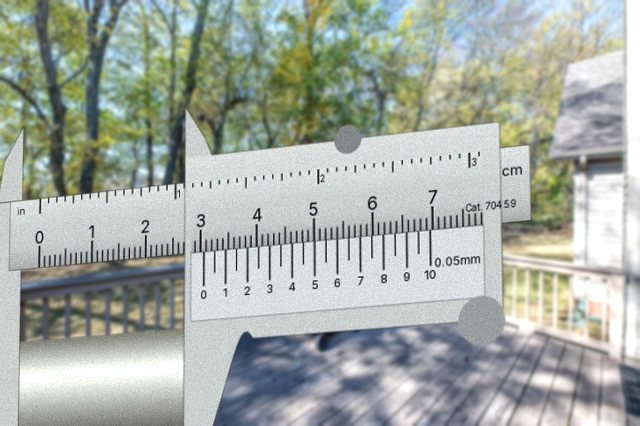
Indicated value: 30.6 mm
